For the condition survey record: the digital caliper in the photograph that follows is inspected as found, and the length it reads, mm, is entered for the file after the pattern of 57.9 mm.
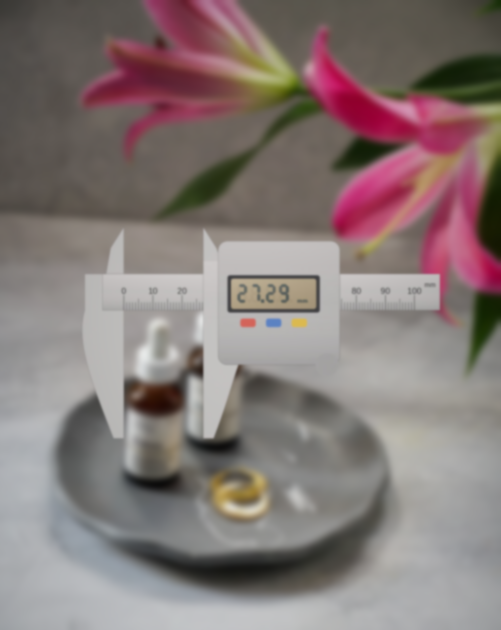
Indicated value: 27.29 mm
